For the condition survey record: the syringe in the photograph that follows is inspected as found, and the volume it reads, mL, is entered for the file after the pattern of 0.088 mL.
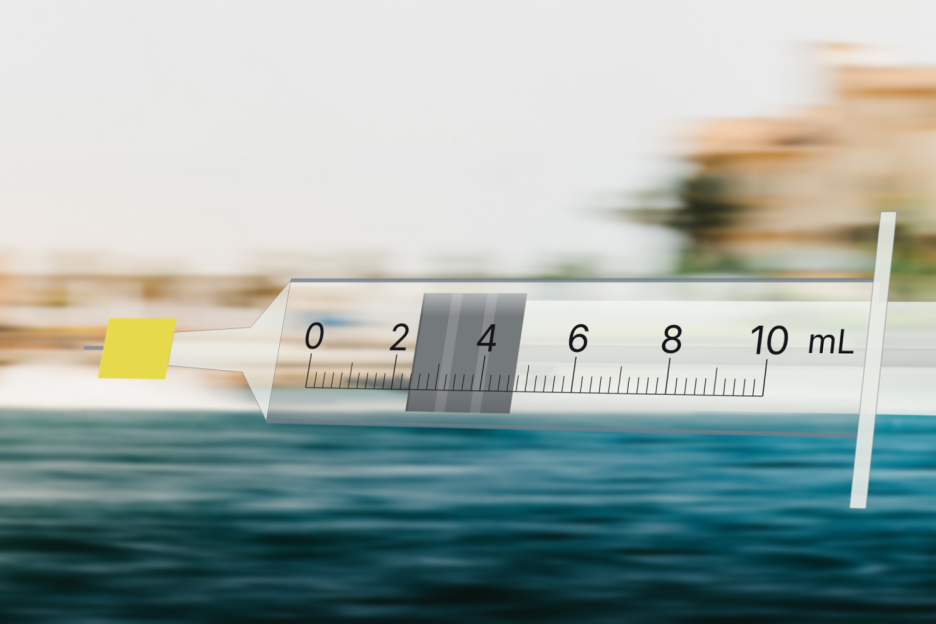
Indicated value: 2.4 mL
